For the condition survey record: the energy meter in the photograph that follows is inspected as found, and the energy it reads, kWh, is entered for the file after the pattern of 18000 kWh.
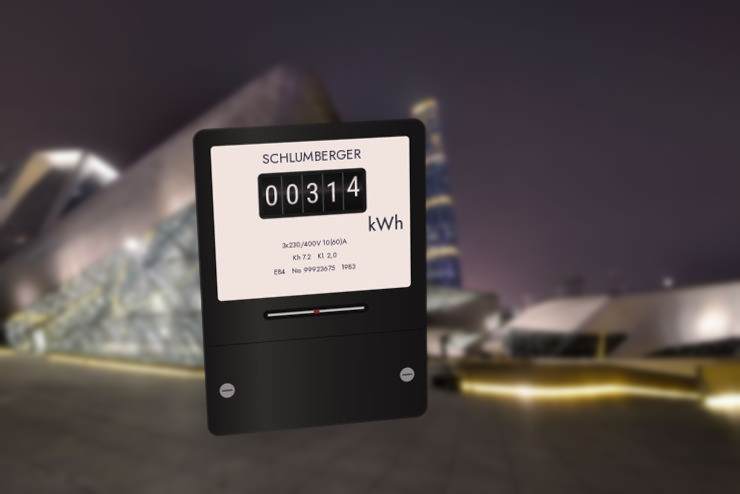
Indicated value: 314 kWh
